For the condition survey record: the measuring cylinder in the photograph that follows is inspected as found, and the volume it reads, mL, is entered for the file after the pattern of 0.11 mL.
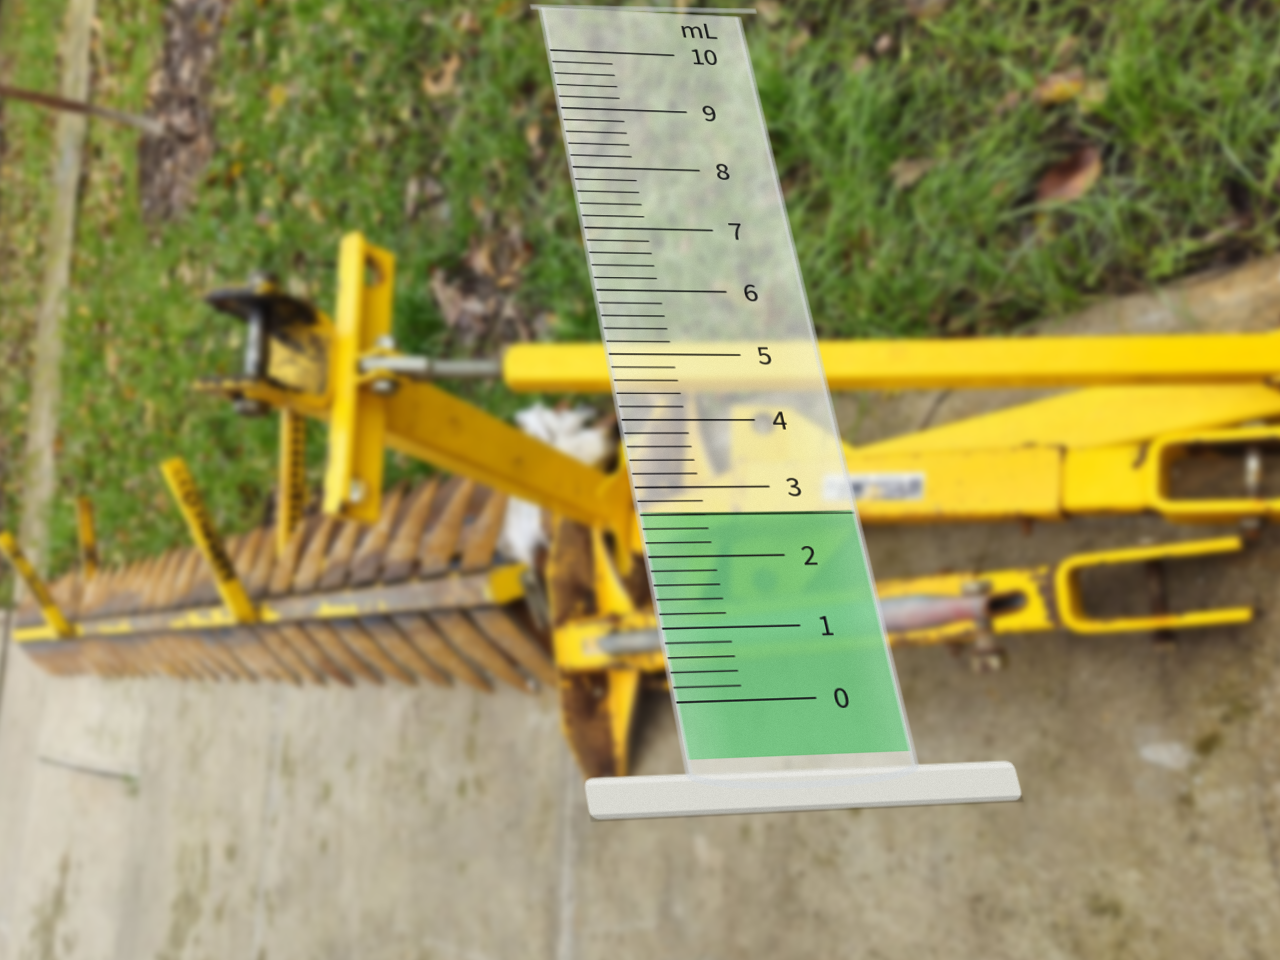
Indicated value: 2.6 mL
